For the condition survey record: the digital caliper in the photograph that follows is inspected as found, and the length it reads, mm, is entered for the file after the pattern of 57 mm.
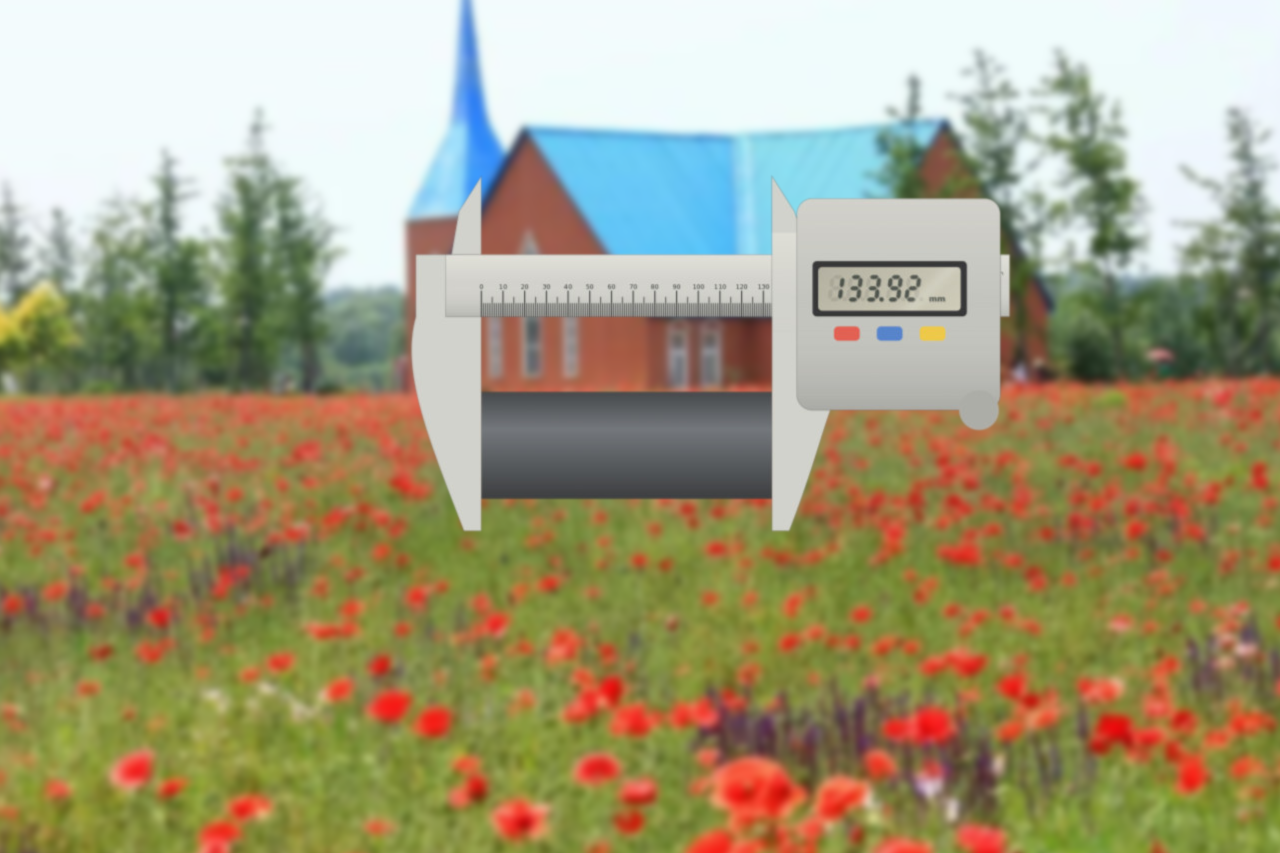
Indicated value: 133.92 mm
